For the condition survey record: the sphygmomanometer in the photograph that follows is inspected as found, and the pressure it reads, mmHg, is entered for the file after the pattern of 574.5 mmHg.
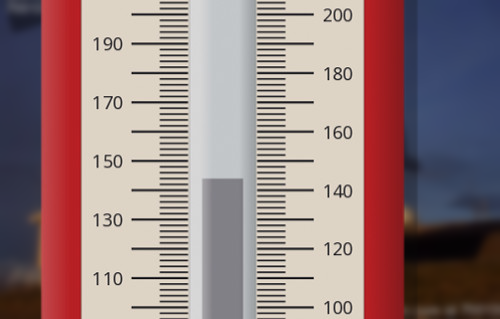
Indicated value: 144 mmHg
